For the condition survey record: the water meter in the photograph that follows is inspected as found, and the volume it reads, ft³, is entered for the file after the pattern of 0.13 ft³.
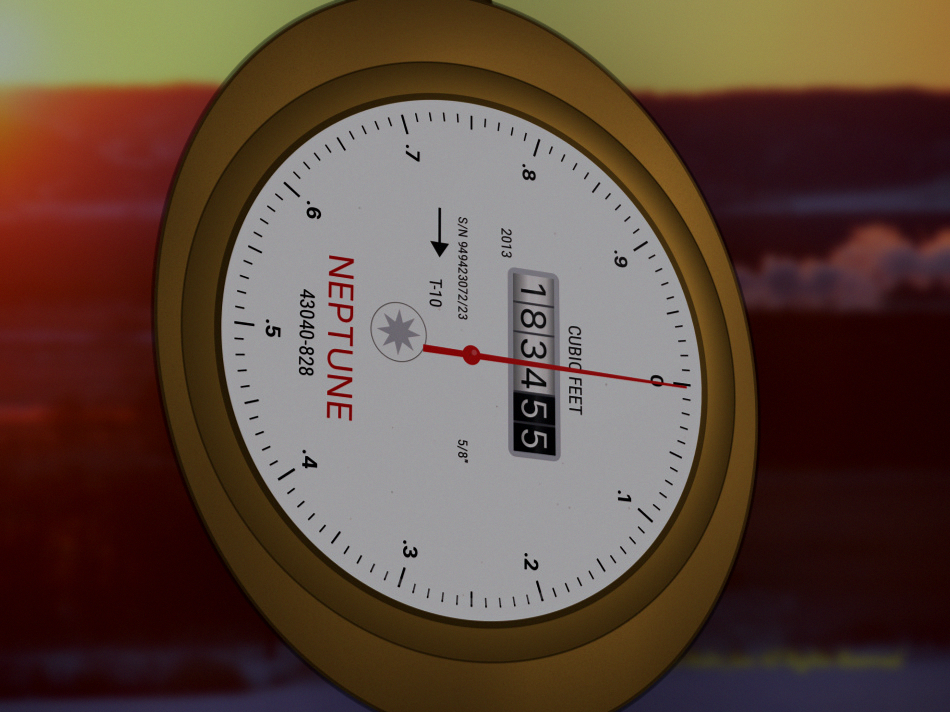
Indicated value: 183455.00 ft³
